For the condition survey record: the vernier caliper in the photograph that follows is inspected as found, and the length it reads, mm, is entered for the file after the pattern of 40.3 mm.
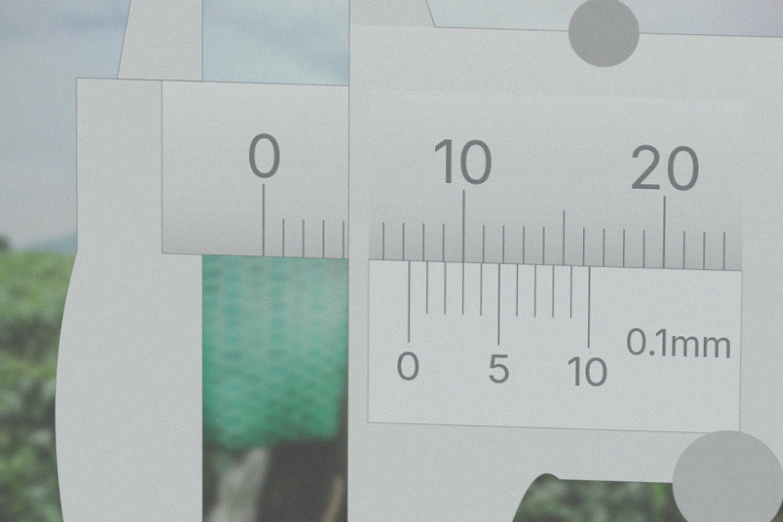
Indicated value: 7.3 mm
